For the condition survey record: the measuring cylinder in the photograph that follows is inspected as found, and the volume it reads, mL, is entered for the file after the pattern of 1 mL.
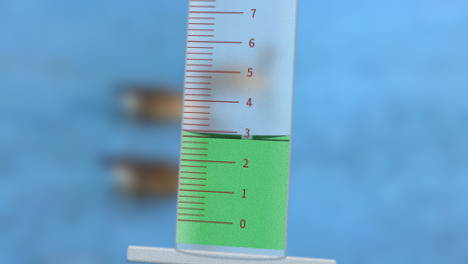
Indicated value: 2.8 mL
